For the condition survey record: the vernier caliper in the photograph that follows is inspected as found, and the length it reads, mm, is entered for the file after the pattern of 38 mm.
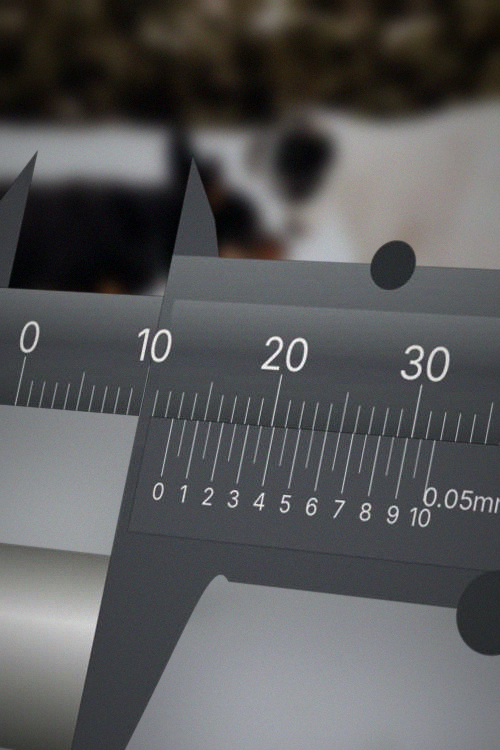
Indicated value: 12.6 mm
